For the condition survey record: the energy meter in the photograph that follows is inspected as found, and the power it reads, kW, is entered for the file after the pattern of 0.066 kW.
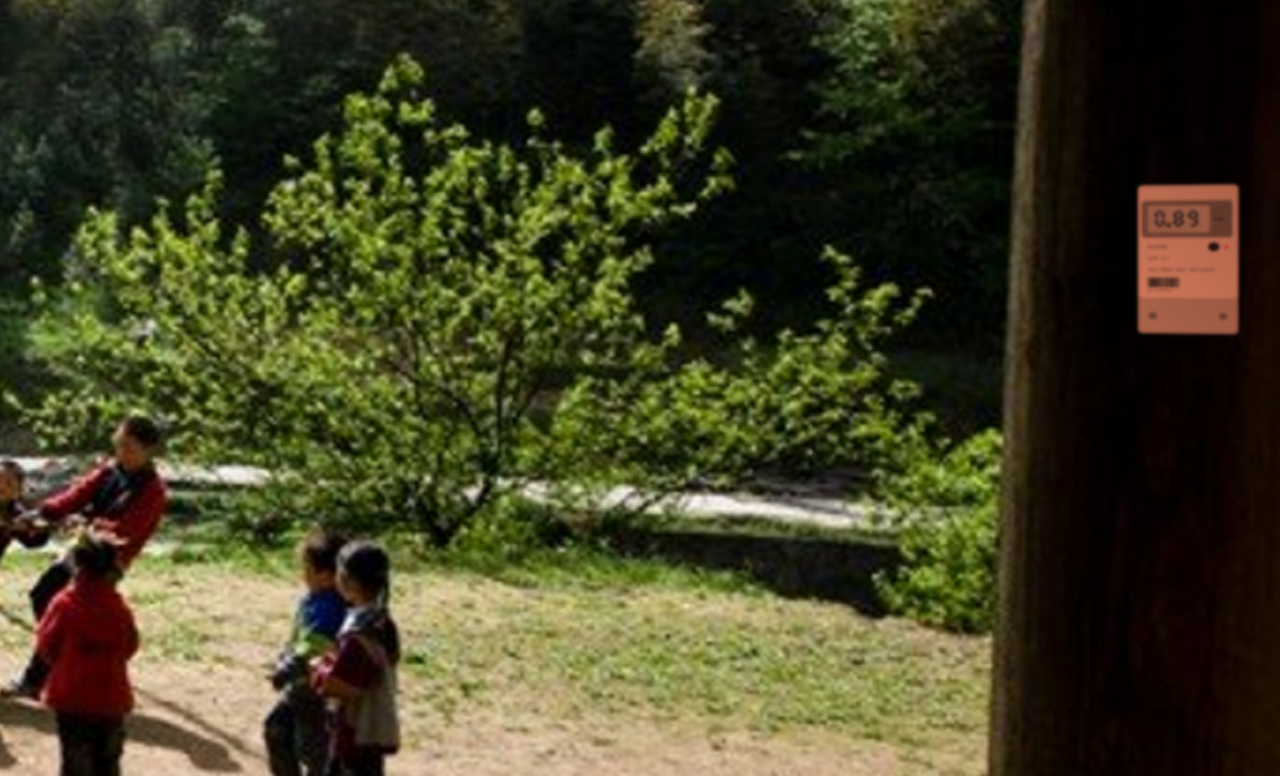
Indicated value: 0.89 kW
